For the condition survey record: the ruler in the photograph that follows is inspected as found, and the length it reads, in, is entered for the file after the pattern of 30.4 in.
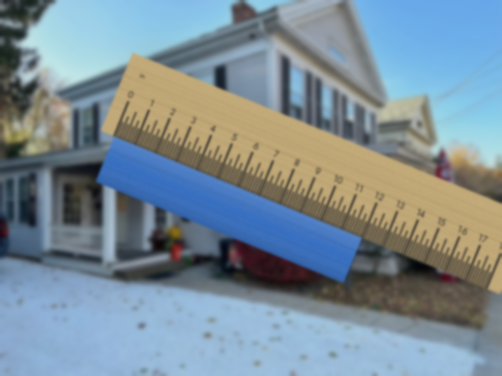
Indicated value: 12 in
